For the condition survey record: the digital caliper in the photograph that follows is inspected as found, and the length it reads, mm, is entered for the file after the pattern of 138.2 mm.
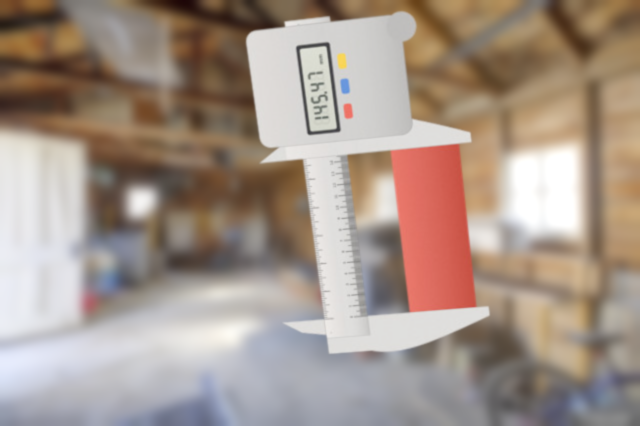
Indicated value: 145.47 mm
